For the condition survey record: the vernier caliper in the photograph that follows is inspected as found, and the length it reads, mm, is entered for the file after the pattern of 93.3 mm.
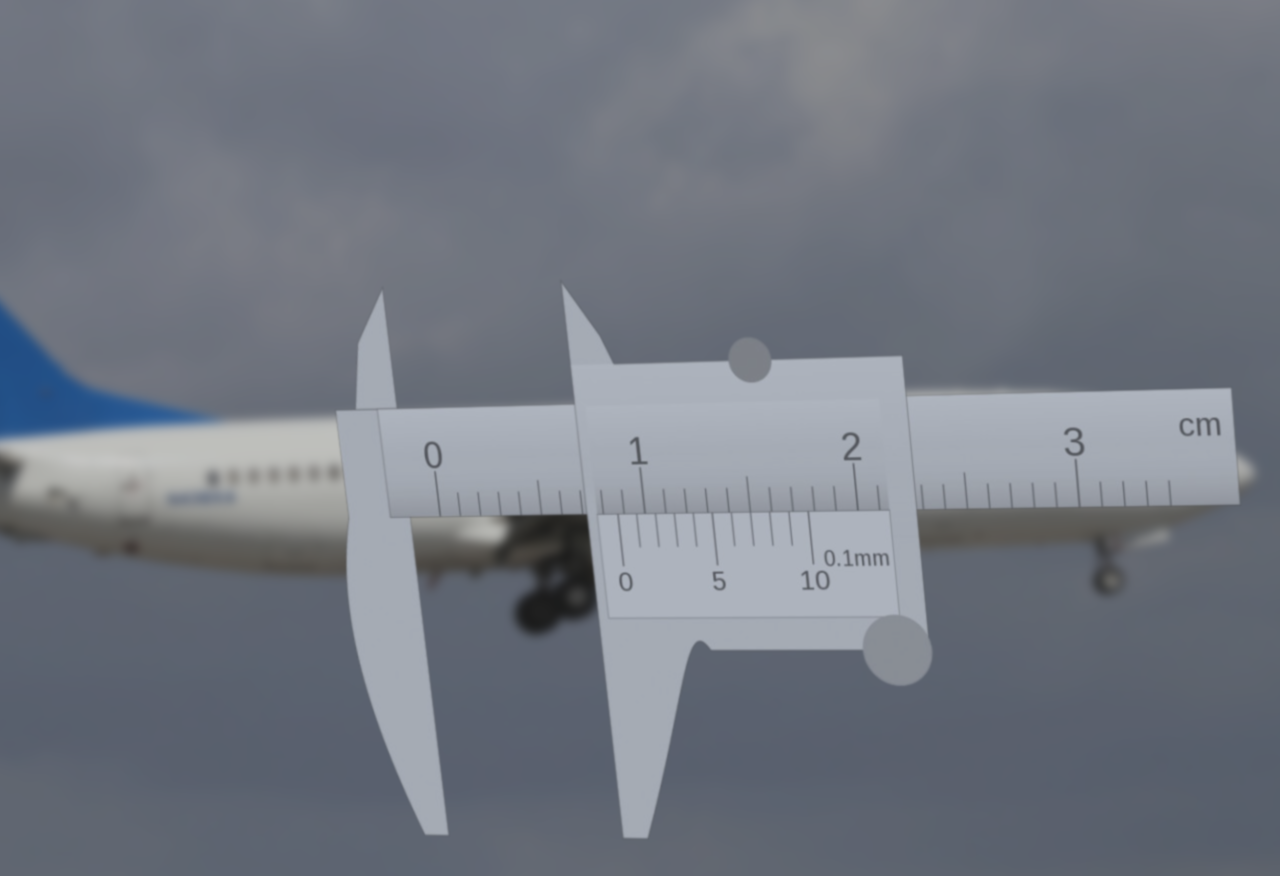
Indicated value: 8.7 mm
